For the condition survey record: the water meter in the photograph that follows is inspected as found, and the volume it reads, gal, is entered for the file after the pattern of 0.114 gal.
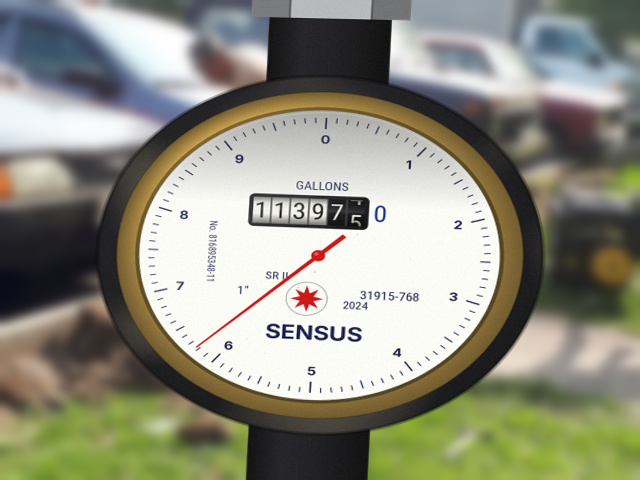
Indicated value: 1139746.2 gal
